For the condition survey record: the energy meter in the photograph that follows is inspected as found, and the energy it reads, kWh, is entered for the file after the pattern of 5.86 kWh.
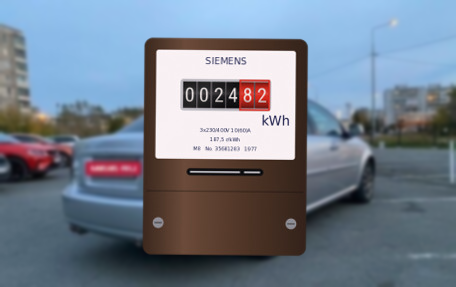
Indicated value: 24.82 kWh
